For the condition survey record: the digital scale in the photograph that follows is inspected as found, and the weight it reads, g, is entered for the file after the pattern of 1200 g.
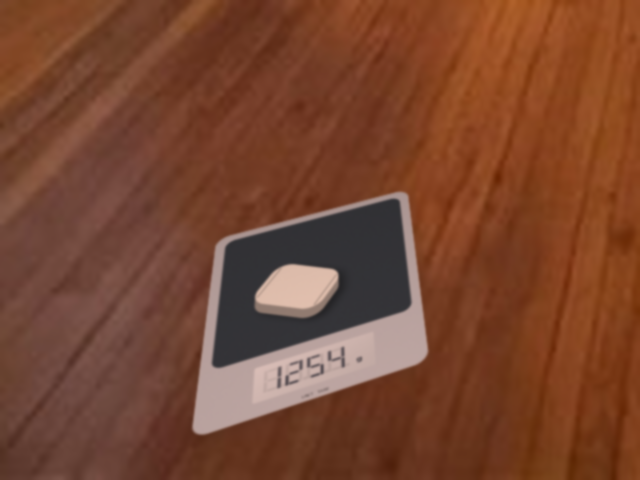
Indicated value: 1254 g
